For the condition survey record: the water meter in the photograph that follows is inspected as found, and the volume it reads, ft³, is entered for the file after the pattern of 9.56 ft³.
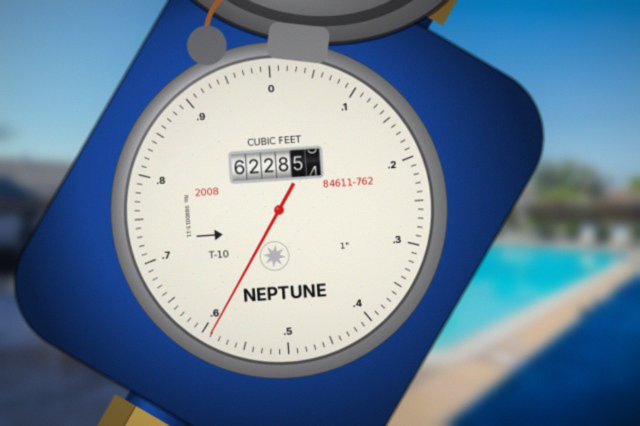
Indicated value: 622853.59 ft³
